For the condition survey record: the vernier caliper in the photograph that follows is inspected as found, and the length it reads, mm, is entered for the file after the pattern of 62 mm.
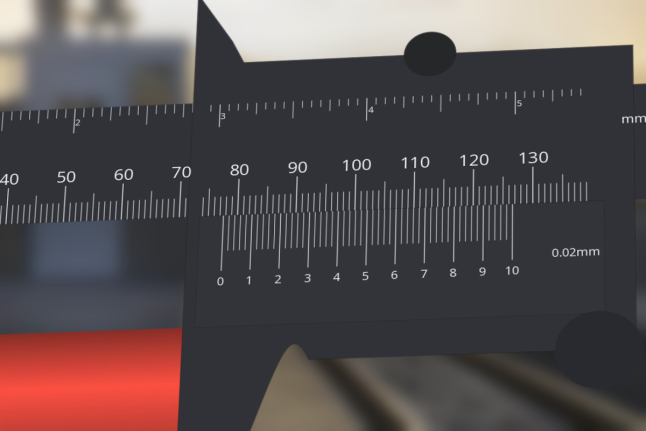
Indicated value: 77.6 mm
